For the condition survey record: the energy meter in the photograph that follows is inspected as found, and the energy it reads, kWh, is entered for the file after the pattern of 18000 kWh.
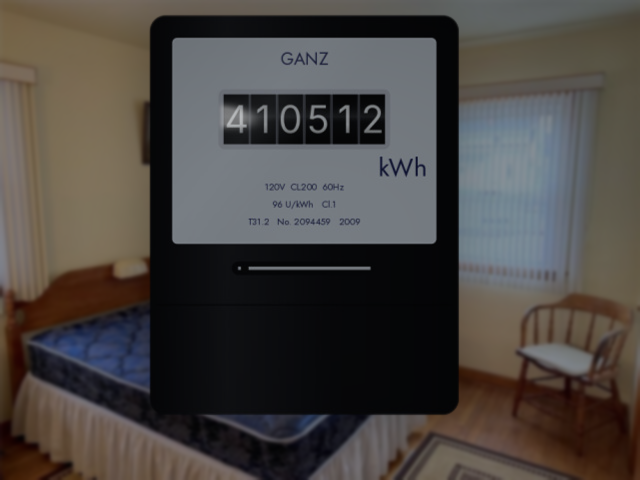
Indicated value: 410512 kWh
